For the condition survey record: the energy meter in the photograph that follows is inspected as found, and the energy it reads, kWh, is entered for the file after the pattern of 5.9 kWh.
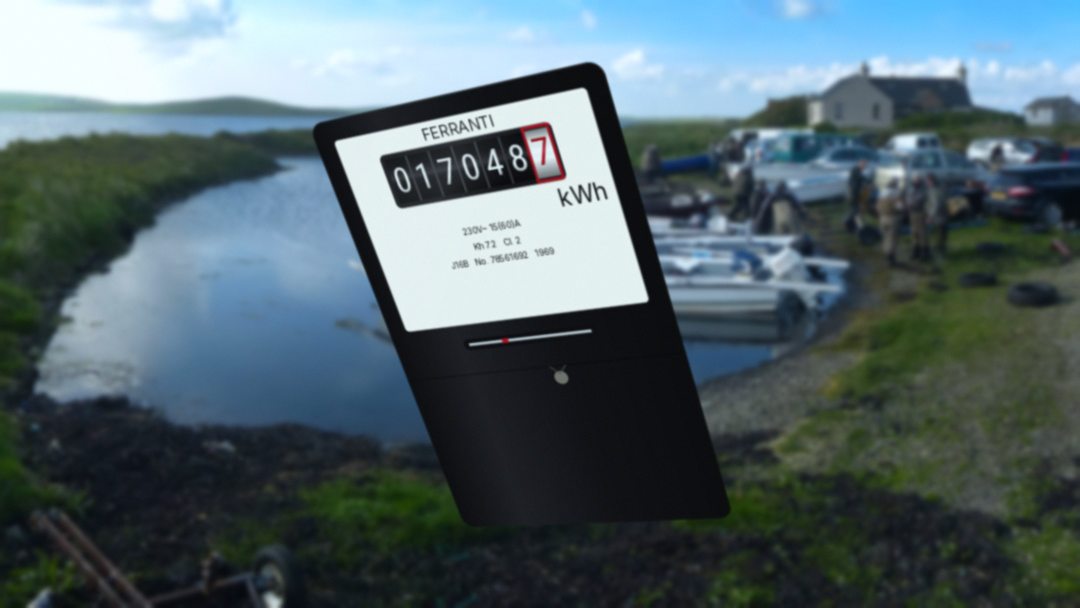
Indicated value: 17048.7 kWh
